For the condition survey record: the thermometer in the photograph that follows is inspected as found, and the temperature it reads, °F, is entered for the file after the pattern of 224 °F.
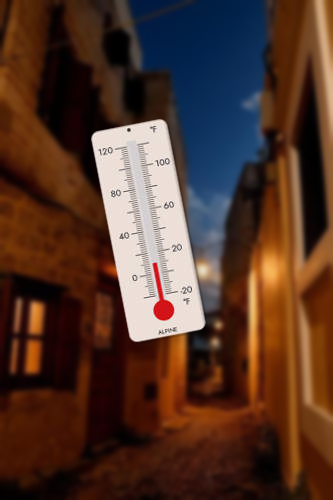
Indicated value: 10 °F
